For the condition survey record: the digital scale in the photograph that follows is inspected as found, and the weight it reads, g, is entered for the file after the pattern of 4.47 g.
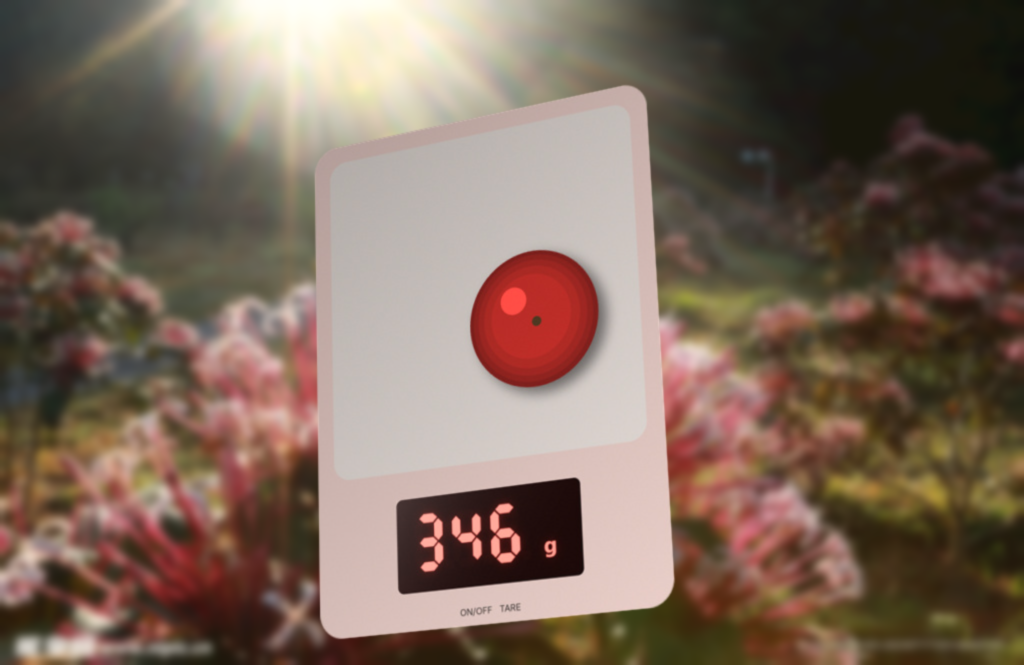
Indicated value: 346 g
